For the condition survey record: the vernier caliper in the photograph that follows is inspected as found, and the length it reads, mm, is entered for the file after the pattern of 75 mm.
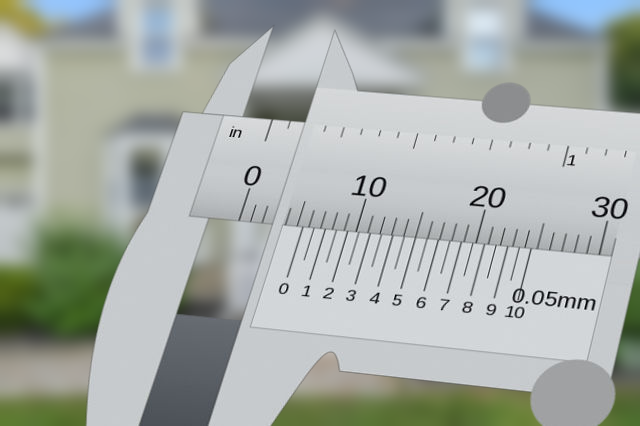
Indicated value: 5.5 mm
